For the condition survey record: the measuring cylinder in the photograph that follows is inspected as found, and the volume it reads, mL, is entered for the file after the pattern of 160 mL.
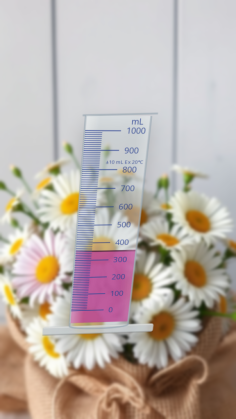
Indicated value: 350 mL
